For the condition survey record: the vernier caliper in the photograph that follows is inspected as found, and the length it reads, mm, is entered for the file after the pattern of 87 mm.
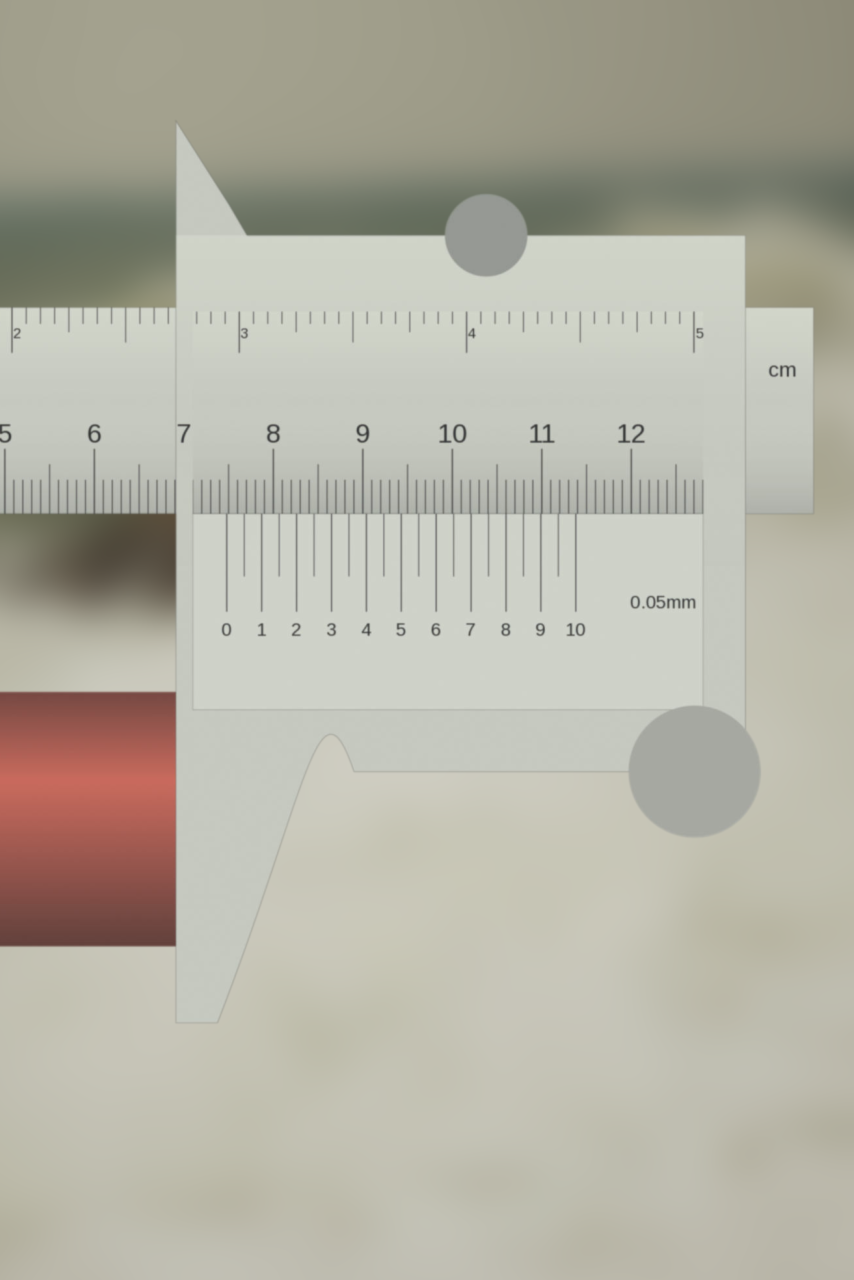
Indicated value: 74.8 mm
